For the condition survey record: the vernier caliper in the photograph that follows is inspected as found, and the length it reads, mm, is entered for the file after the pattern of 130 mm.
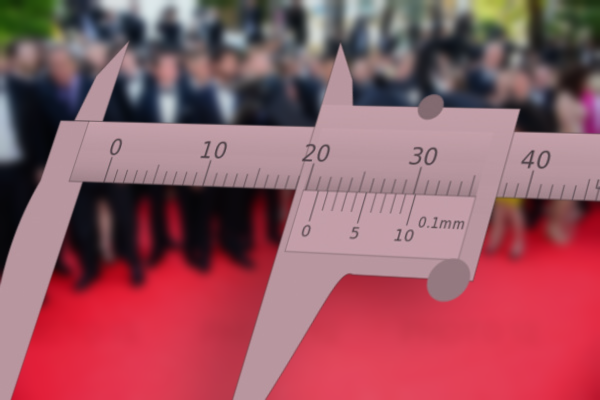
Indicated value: 21.2 mm
